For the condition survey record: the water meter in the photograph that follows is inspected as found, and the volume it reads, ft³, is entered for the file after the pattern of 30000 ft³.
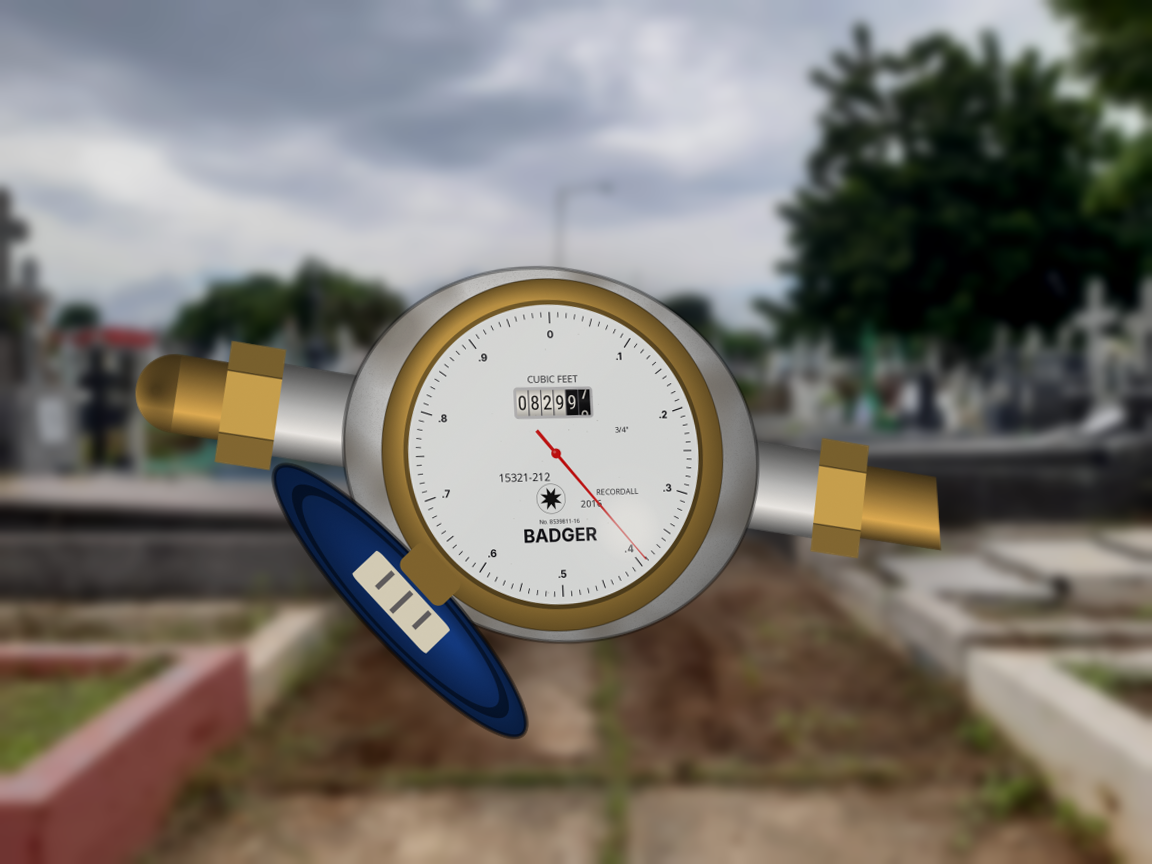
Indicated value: 82997.39 ft³
